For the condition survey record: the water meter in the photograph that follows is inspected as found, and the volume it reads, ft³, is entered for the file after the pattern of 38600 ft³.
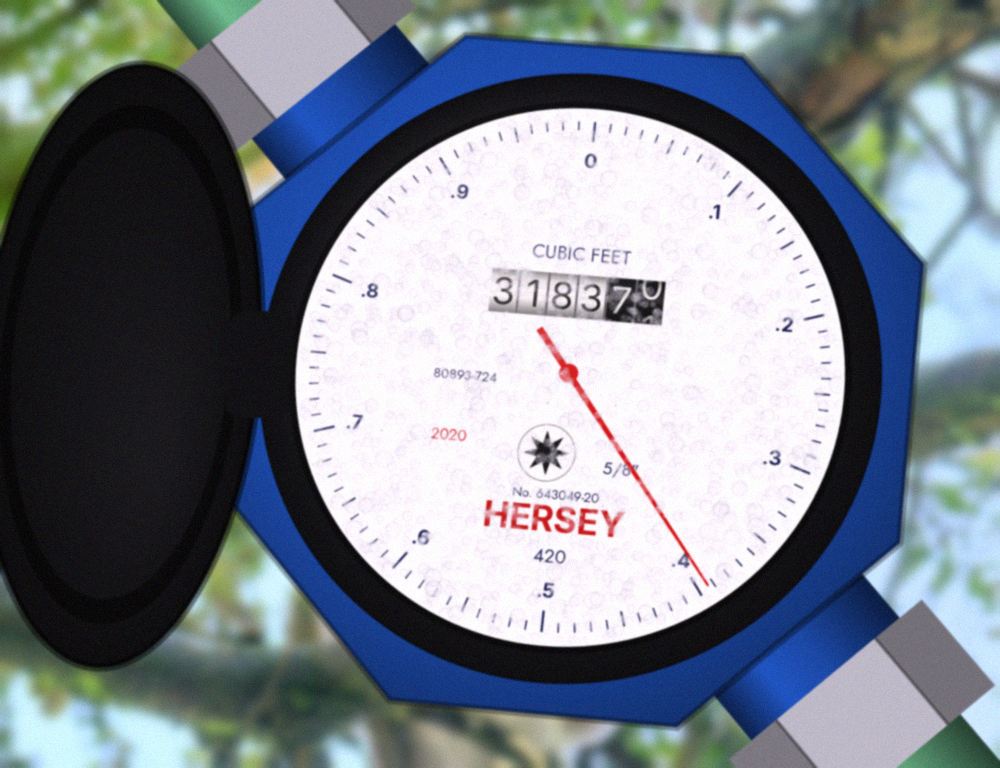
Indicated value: 318370.39 ft³
